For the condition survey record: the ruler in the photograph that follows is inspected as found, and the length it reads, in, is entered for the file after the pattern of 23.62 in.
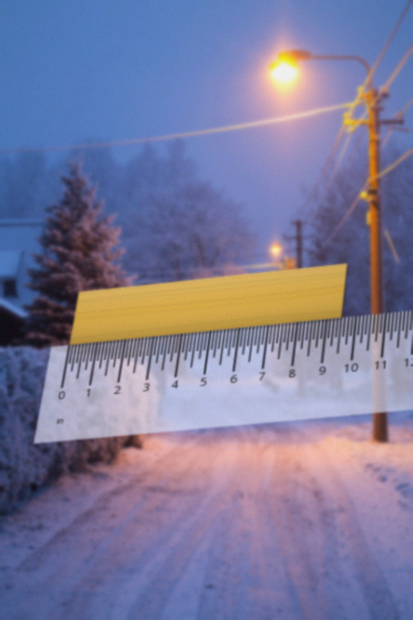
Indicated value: 9.5 in
